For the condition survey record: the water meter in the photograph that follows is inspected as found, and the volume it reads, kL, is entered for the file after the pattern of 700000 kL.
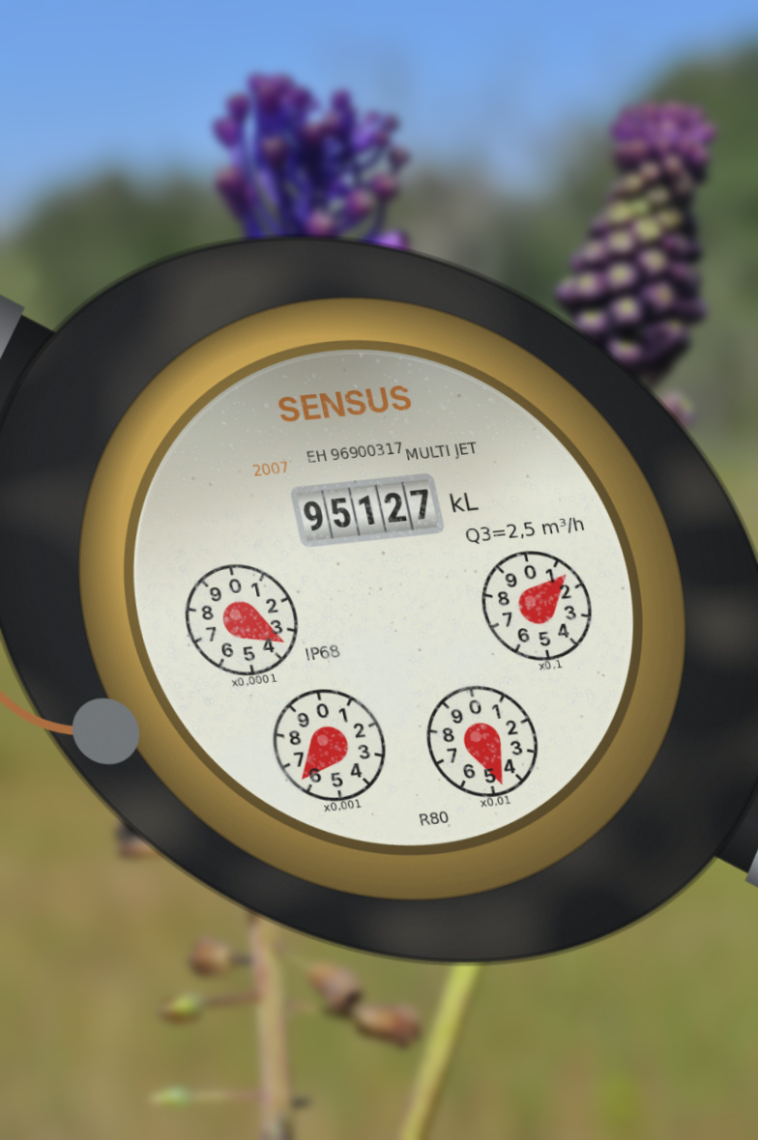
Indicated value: 95127.1463 kL
